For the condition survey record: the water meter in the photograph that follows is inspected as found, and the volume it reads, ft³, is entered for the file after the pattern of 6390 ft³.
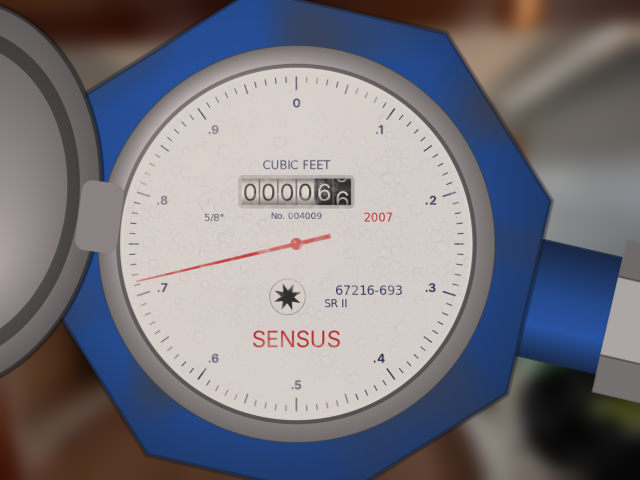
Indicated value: 65.71 ft³
